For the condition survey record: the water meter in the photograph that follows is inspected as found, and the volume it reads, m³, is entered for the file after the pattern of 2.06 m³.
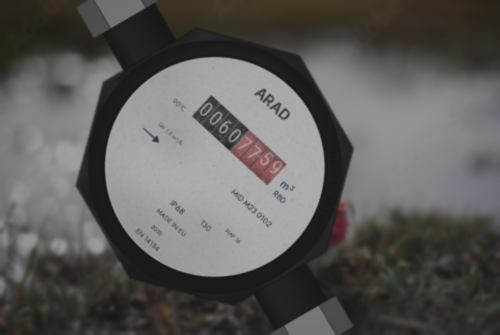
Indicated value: 60.7759 m³
